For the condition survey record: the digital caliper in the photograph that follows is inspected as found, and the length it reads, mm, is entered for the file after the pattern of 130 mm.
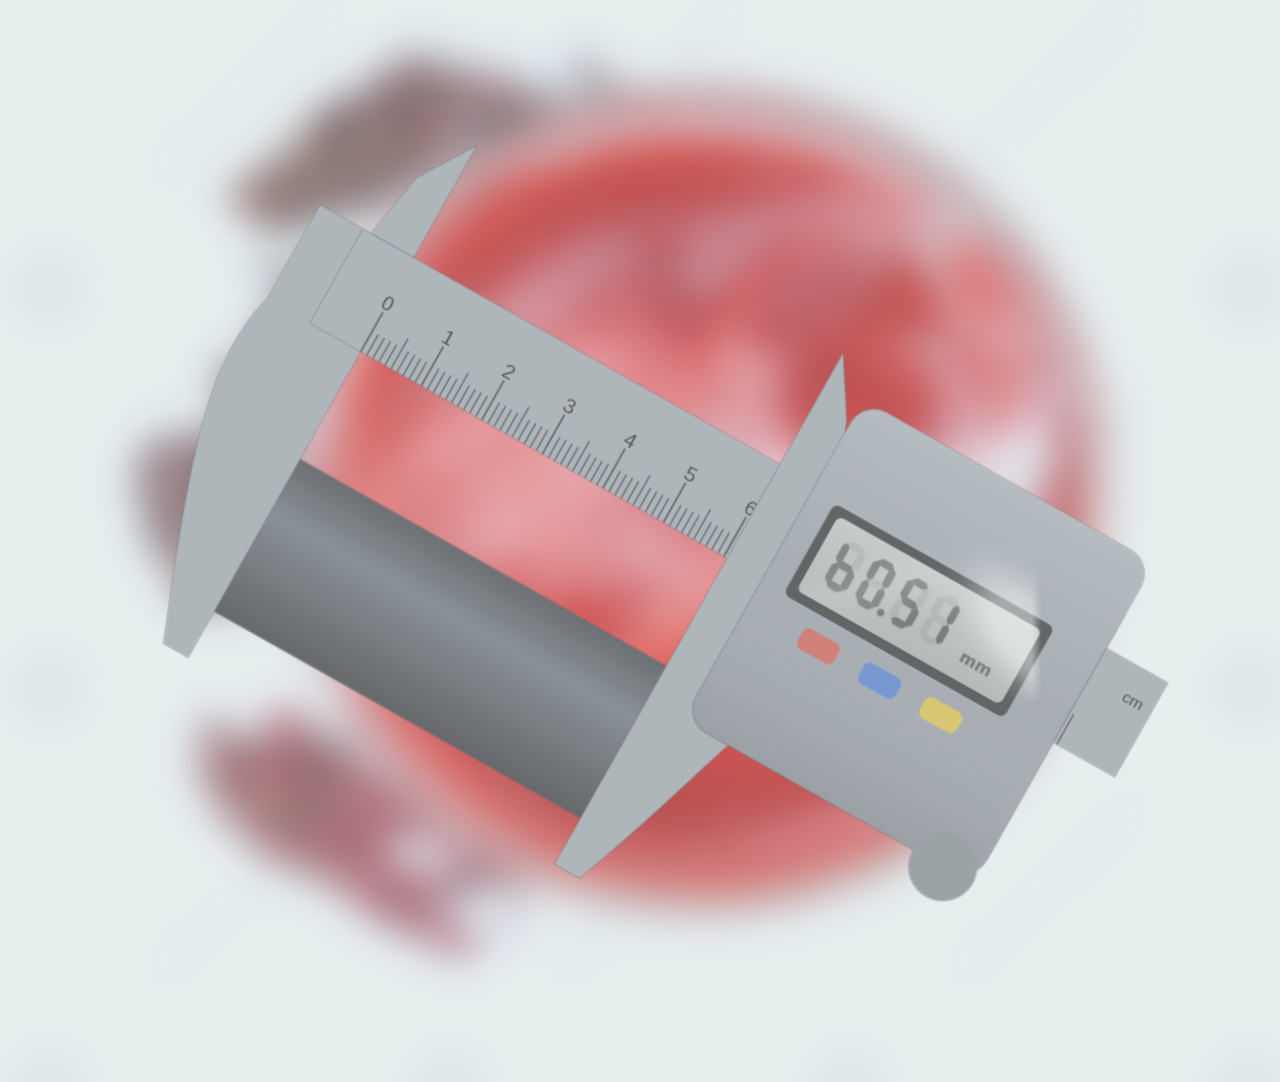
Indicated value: 60.51 mm
